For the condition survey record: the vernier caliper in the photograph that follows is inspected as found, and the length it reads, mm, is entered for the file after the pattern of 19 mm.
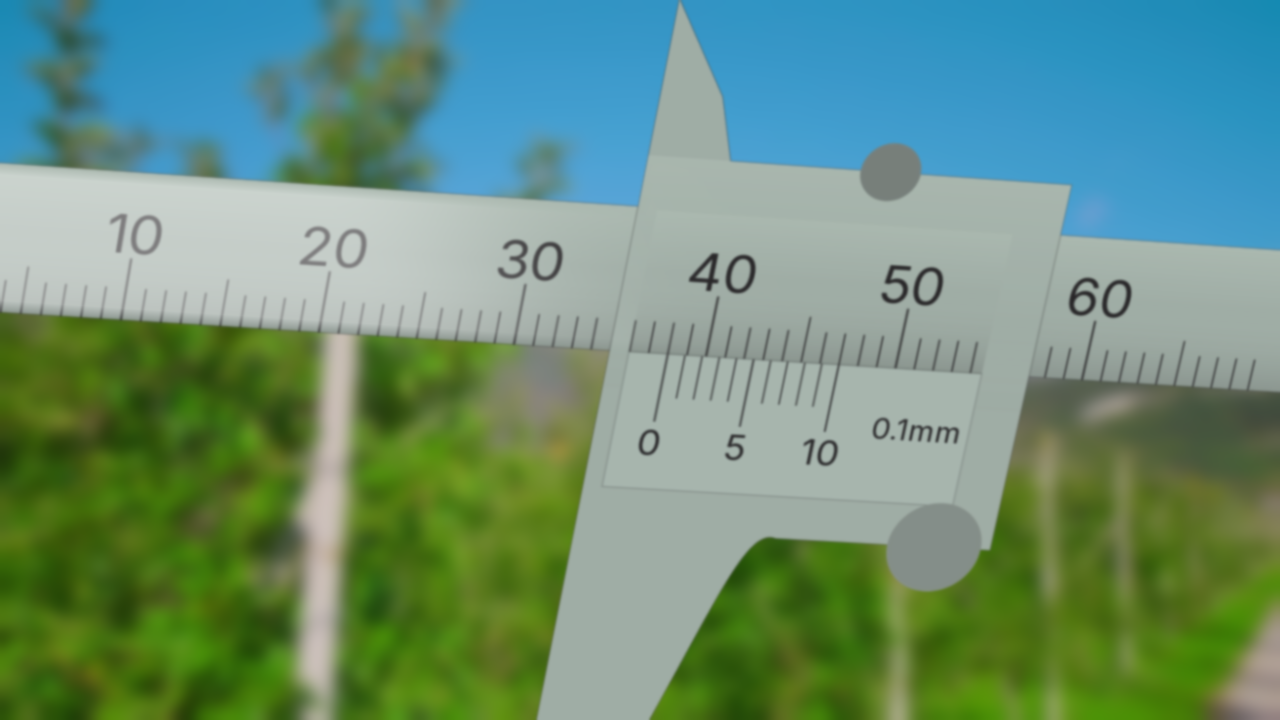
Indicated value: 38.0 mm
